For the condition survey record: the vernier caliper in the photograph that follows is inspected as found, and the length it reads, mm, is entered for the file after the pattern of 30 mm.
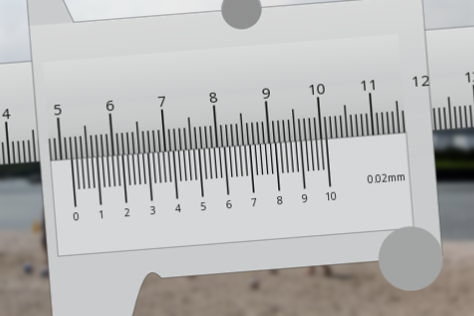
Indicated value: 52.0 mm
